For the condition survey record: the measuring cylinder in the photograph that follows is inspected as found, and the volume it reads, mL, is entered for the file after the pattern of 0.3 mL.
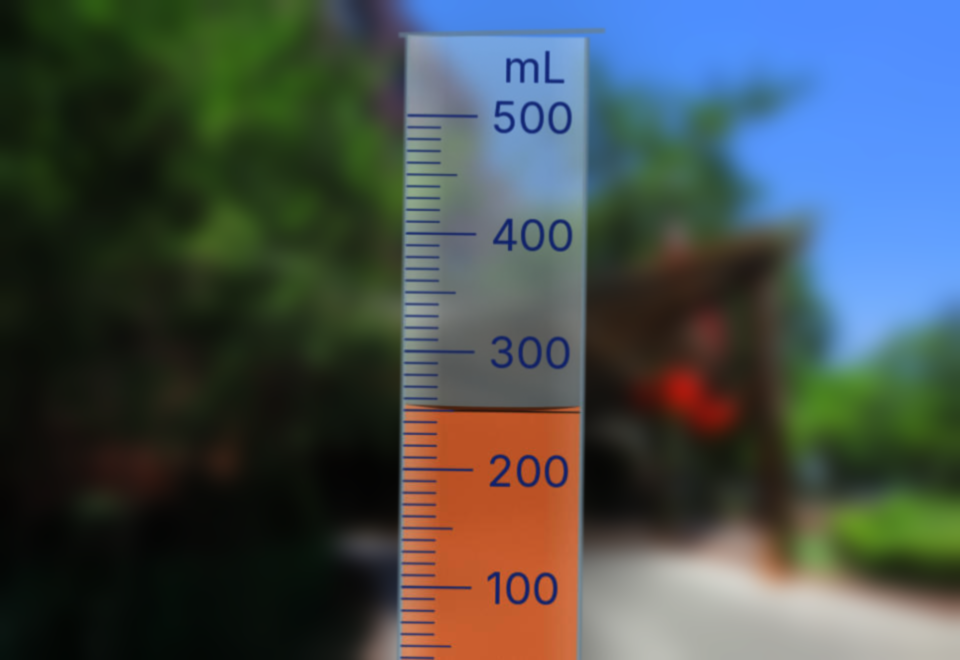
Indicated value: 250 mL
